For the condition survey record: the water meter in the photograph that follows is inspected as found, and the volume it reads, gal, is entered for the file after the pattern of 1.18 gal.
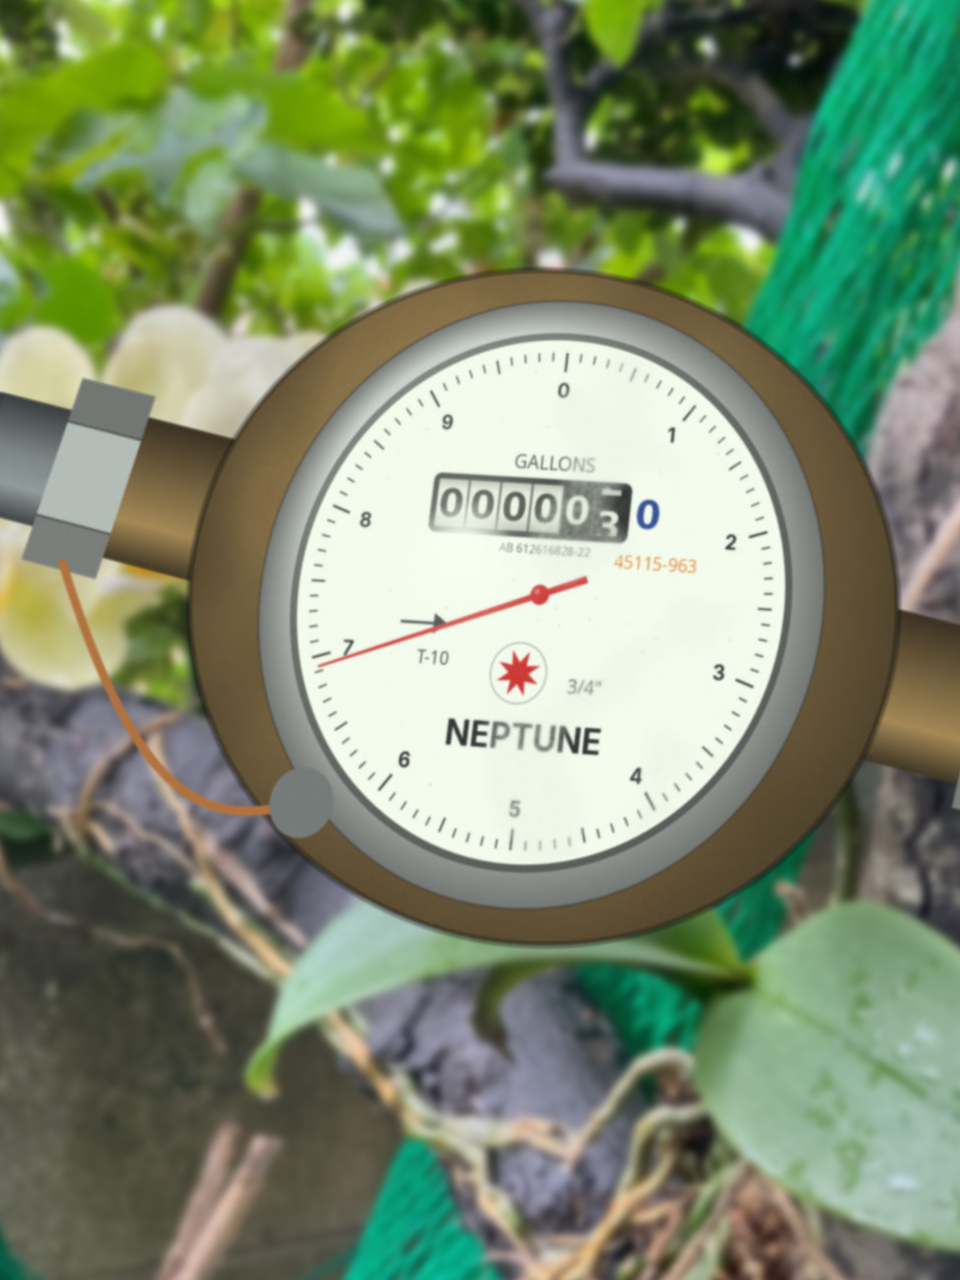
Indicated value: 26.9 gal
